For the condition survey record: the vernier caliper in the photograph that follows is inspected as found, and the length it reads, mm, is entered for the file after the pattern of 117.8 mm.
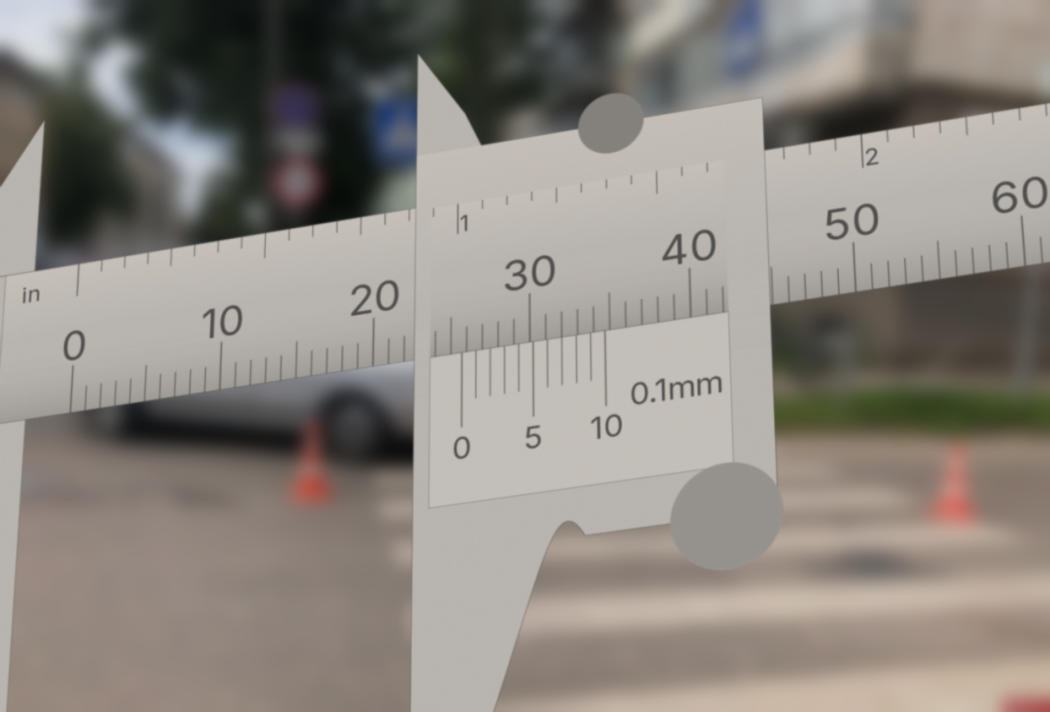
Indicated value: 25.7 mm
